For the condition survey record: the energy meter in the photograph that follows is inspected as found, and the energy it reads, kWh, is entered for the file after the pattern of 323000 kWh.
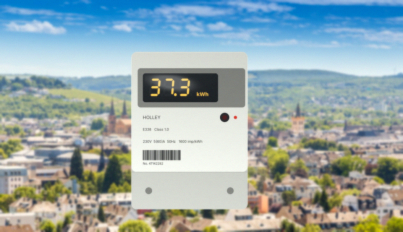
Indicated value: 37.3 kWh
